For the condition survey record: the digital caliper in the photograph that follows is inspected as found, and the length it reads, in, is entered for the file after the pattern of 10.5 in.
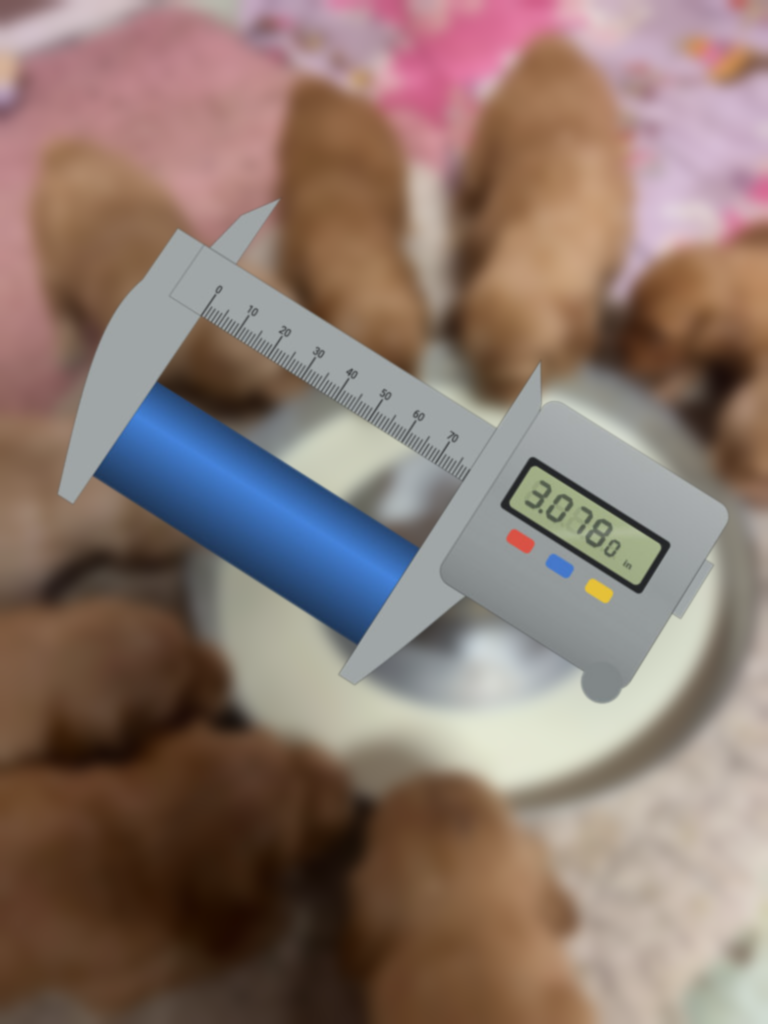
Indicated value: 3.0780 in
